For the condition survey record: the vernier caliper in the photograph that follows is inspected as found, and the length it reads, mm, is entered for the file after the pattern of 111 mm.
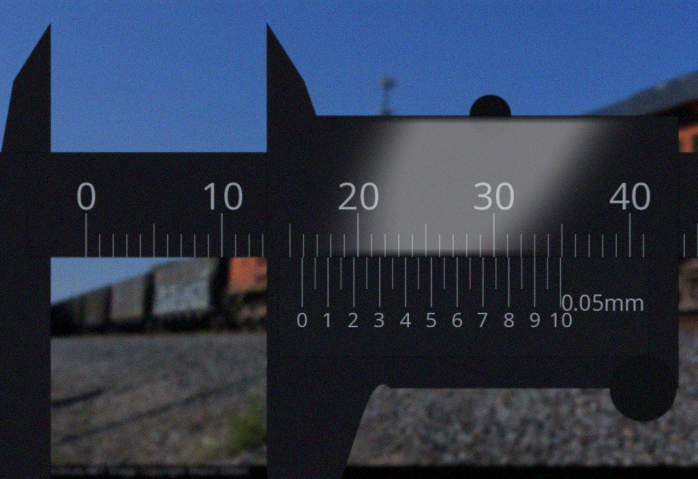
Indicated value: 15.9 mm
